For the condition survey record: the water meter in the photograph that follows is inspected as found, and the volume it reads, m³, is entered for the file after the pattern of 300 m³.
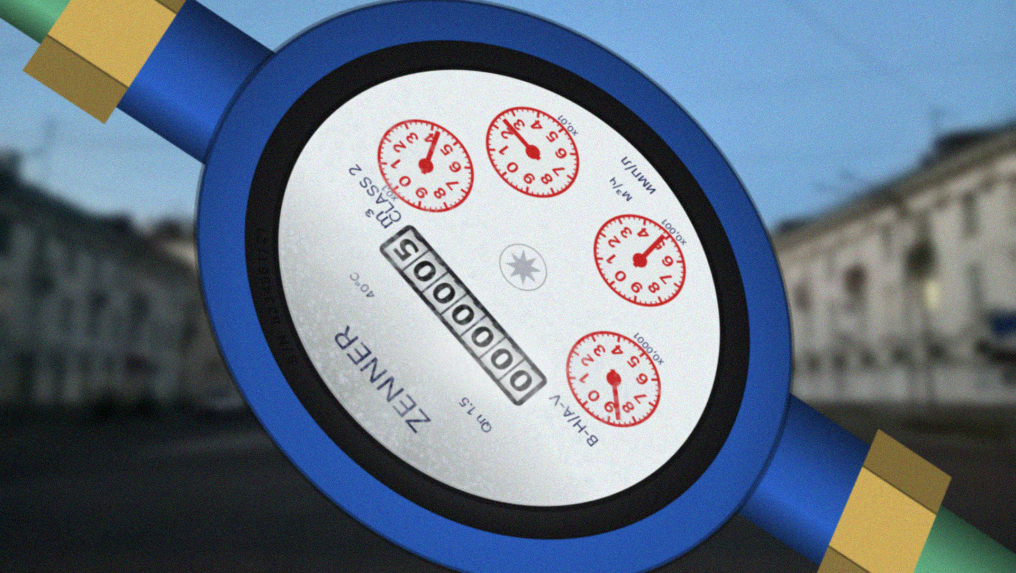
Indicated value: 5.4248 m³
